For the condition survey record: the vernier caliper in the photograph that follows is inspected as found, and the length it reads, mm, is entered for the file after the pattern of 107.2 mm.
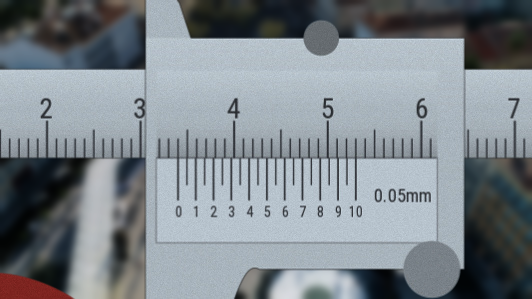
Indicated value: 34.0 mm
